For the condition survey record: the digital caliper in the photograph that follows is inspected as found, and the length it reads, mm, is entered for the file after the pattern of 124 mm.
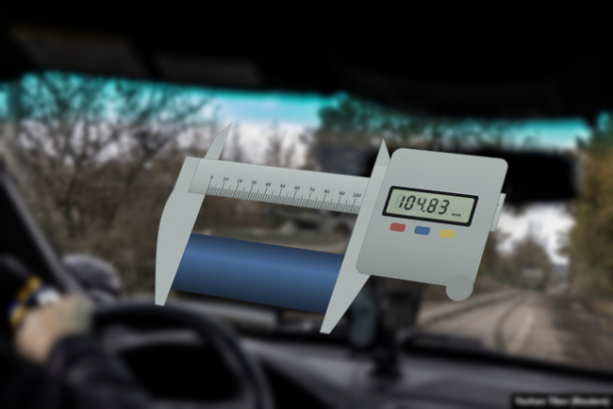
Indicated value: 104.83 mm
